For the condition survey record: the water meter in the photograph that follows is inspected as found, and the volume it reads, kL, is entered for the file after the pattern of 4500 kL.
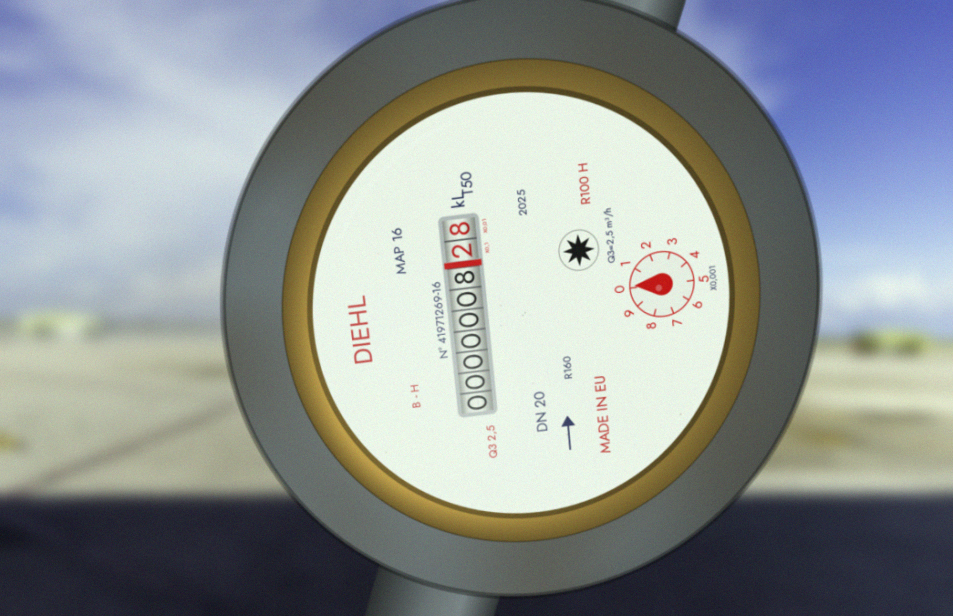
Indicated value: 8.280 kL
